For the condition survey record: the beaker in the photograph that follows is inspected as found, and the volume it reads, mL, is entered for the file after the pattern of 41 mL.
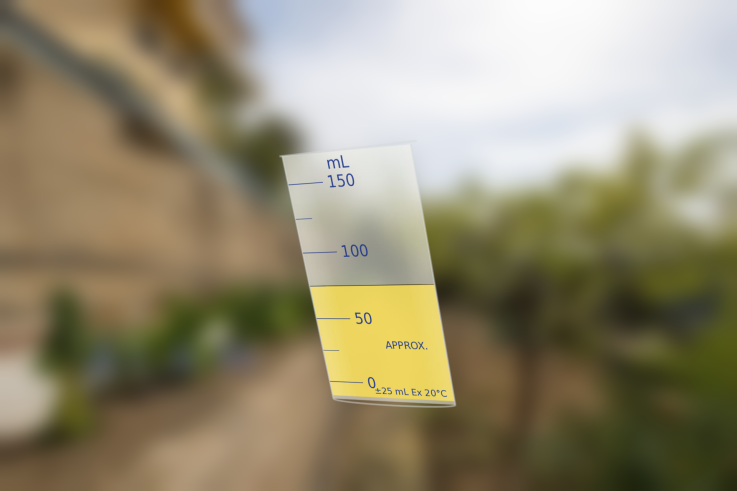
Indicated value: 75 mL
